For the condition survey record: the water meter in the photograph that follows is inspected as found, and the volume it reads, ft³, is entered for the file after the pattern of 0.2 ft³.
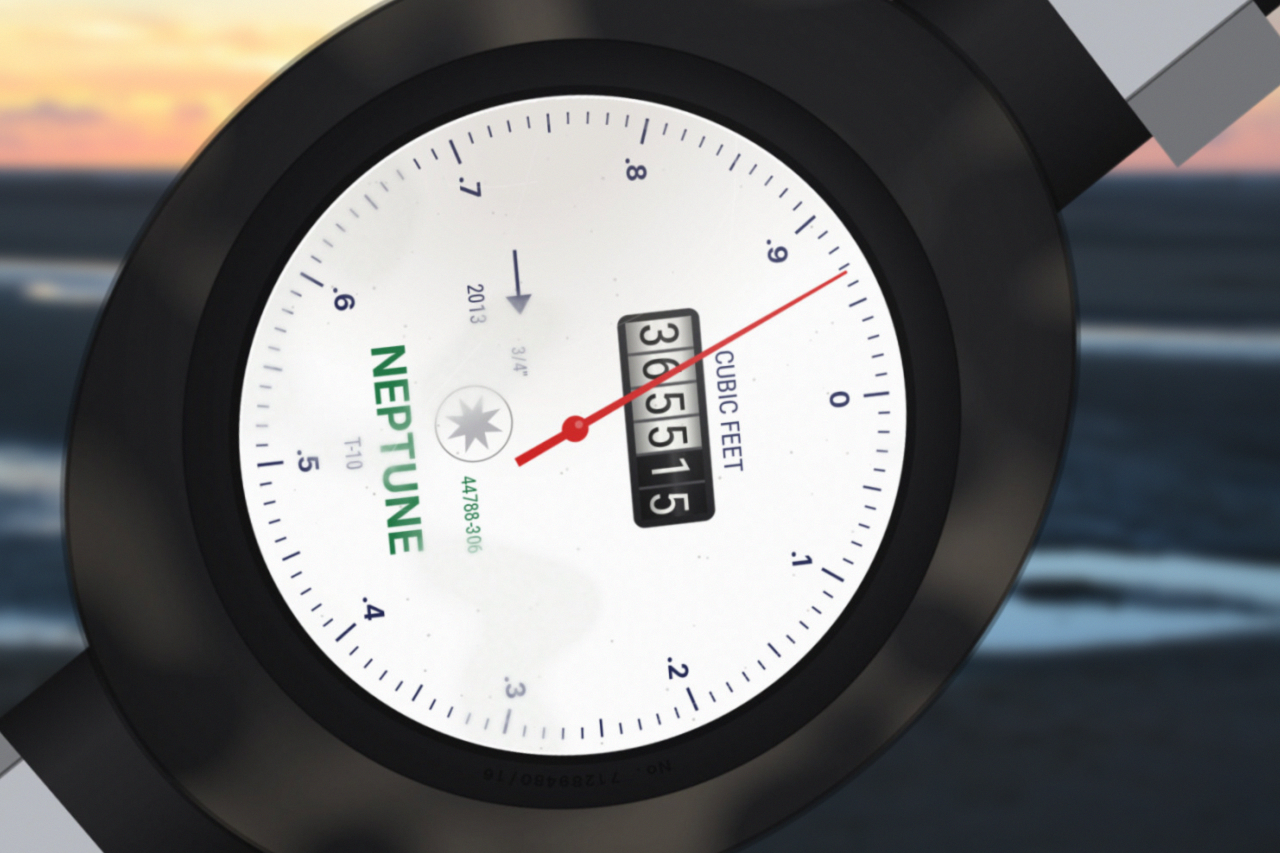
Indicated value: 365514.93 ft³
